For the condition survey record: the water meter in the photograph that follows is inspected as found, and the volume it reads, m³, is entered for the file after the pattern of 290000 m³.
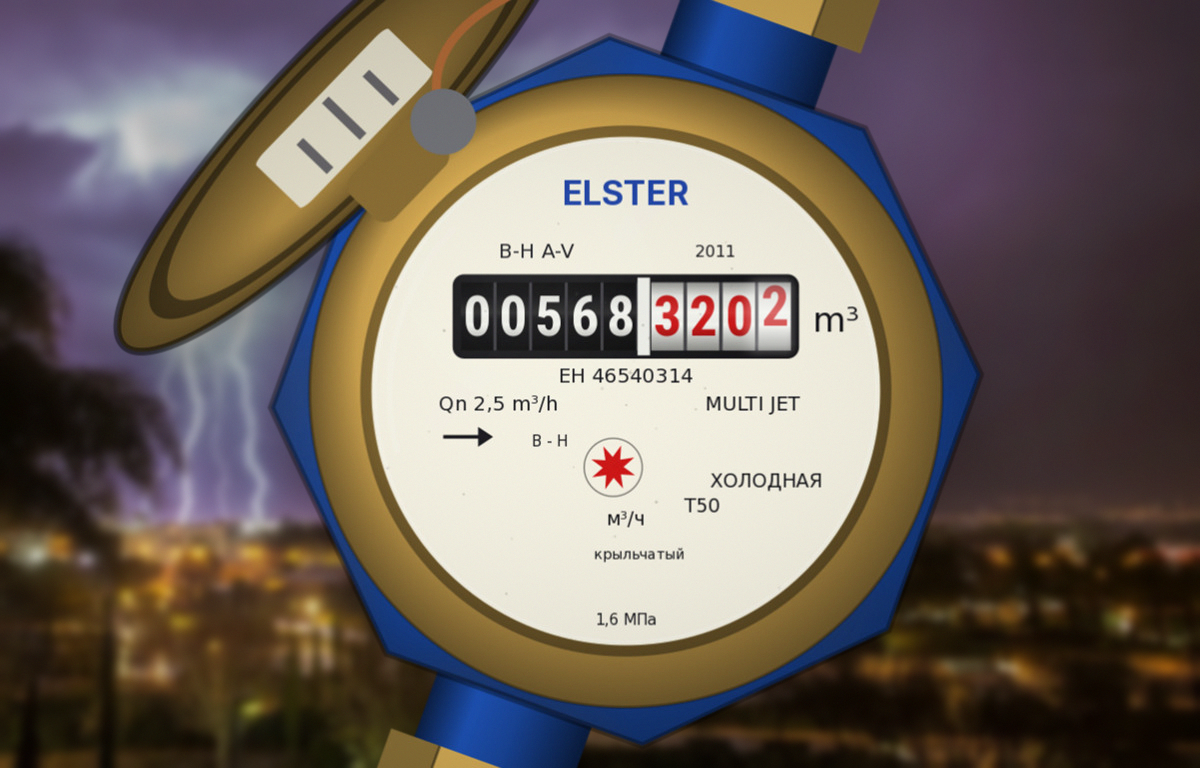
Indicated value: 568.3202 m³
